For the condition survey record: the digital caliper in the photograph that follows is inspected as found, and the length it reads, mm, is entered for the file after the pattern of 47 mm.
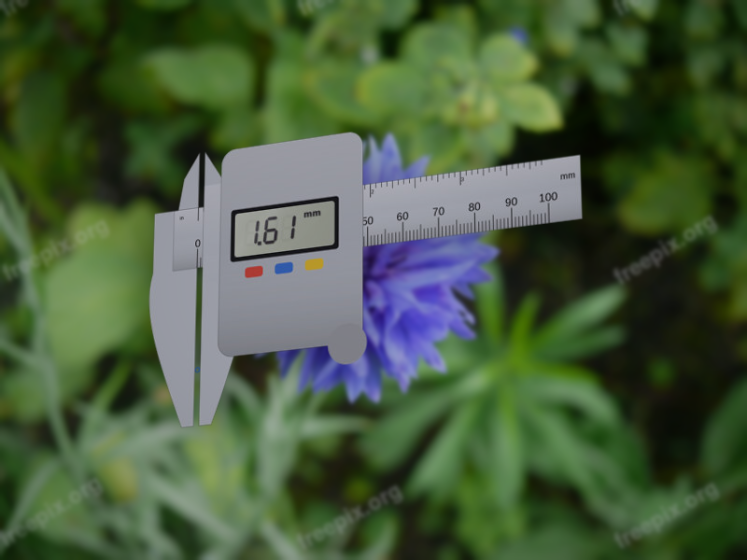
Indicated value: 1.61 mm
